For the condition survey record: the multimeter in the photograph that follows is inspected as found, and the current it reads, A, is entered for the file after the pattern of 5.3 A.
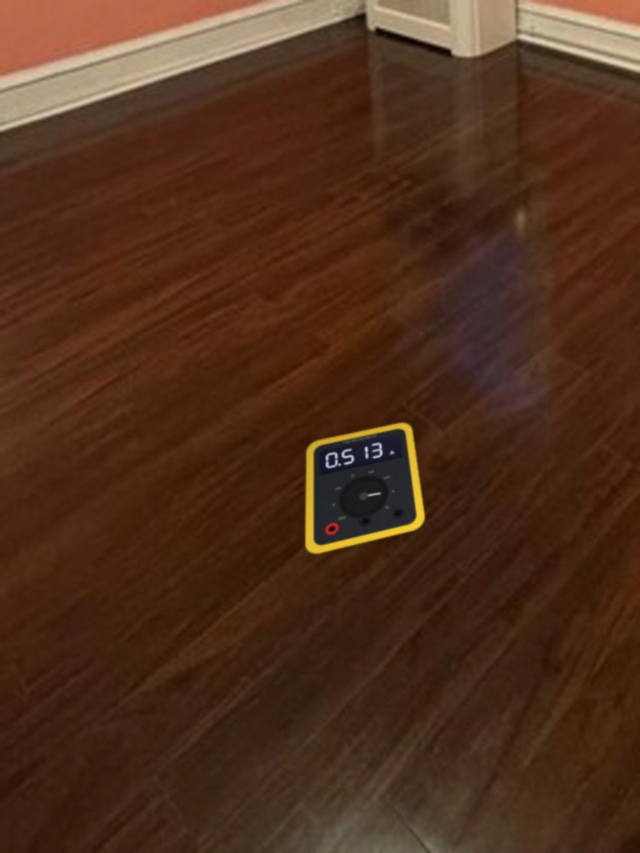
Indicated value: 0.513 A
